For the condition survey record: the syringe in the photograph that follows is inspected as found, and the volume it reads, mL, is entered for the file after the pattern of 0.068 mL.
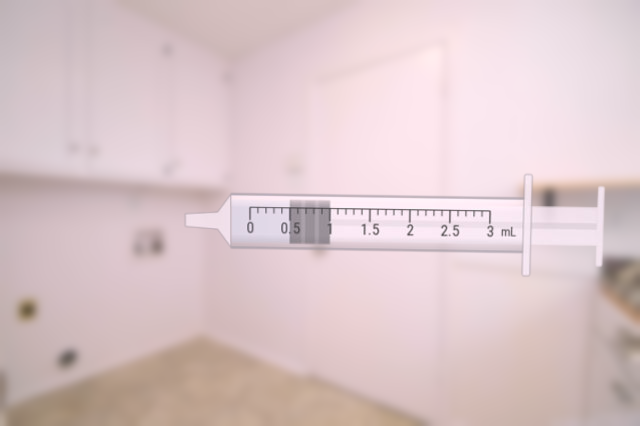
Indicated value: 0.5 mL
